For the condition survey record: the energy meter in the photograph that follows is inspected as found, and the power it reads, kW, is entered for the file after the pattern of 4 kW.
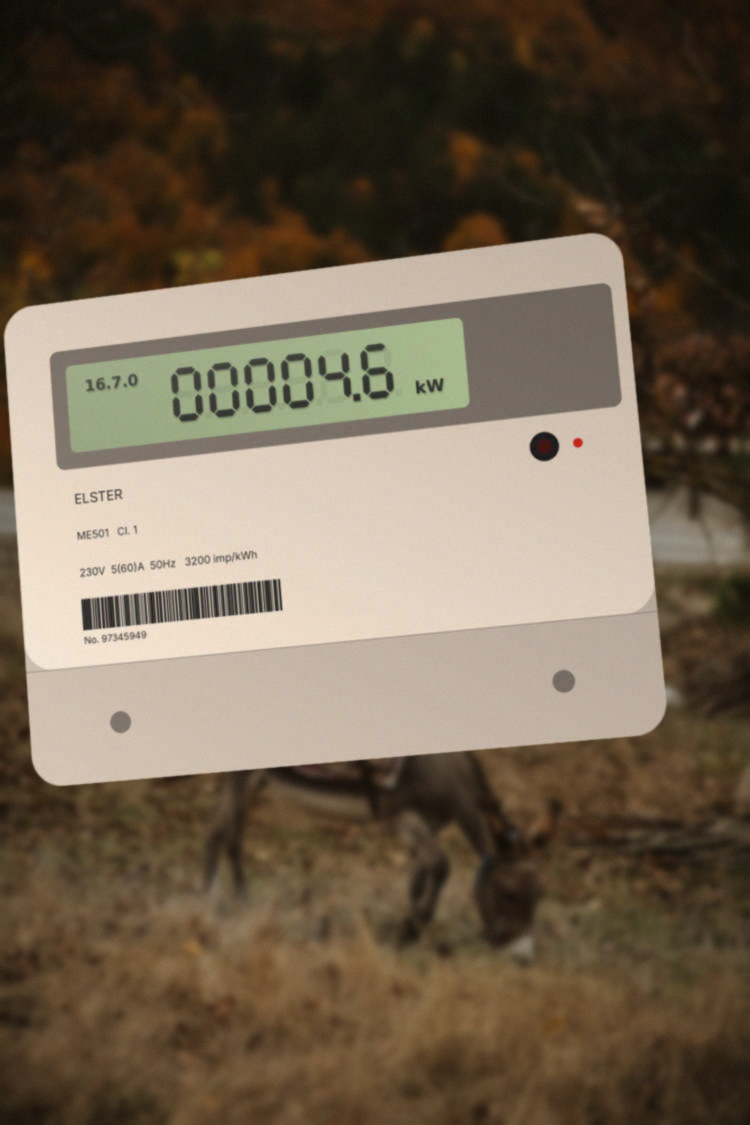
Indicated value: 4.6 kW
